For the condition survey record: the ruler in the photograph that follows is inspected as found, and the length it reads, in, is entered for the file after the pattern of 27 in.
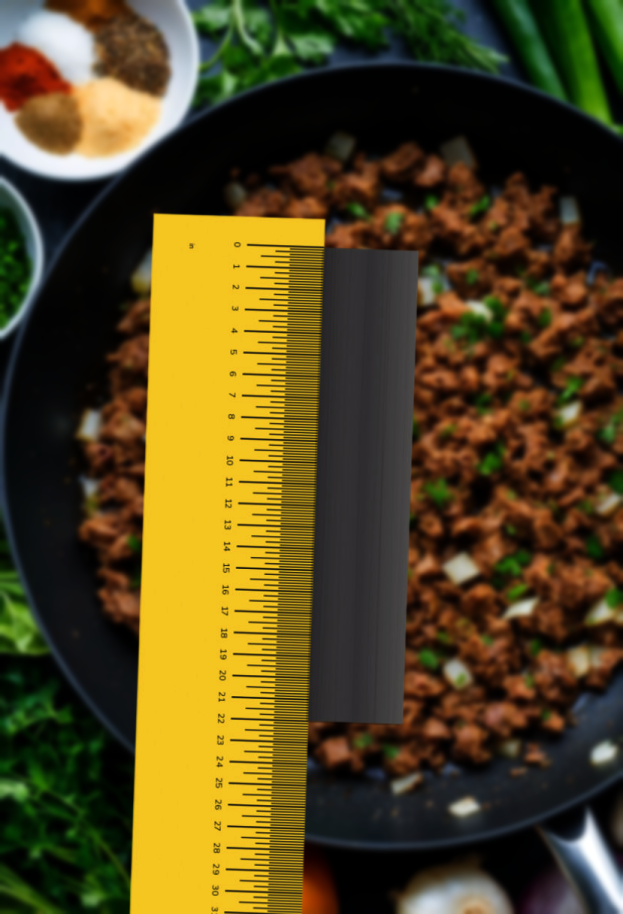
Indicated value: 22 in
